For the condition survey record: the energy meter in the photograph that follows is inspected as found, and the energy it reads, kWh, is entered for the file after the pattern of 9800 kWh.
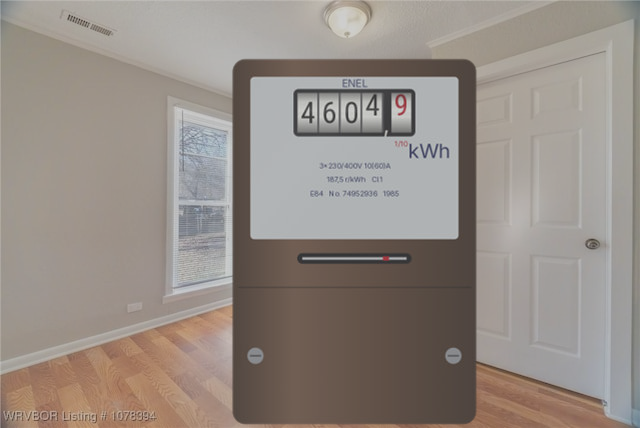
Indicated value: 4604.9 kWh
